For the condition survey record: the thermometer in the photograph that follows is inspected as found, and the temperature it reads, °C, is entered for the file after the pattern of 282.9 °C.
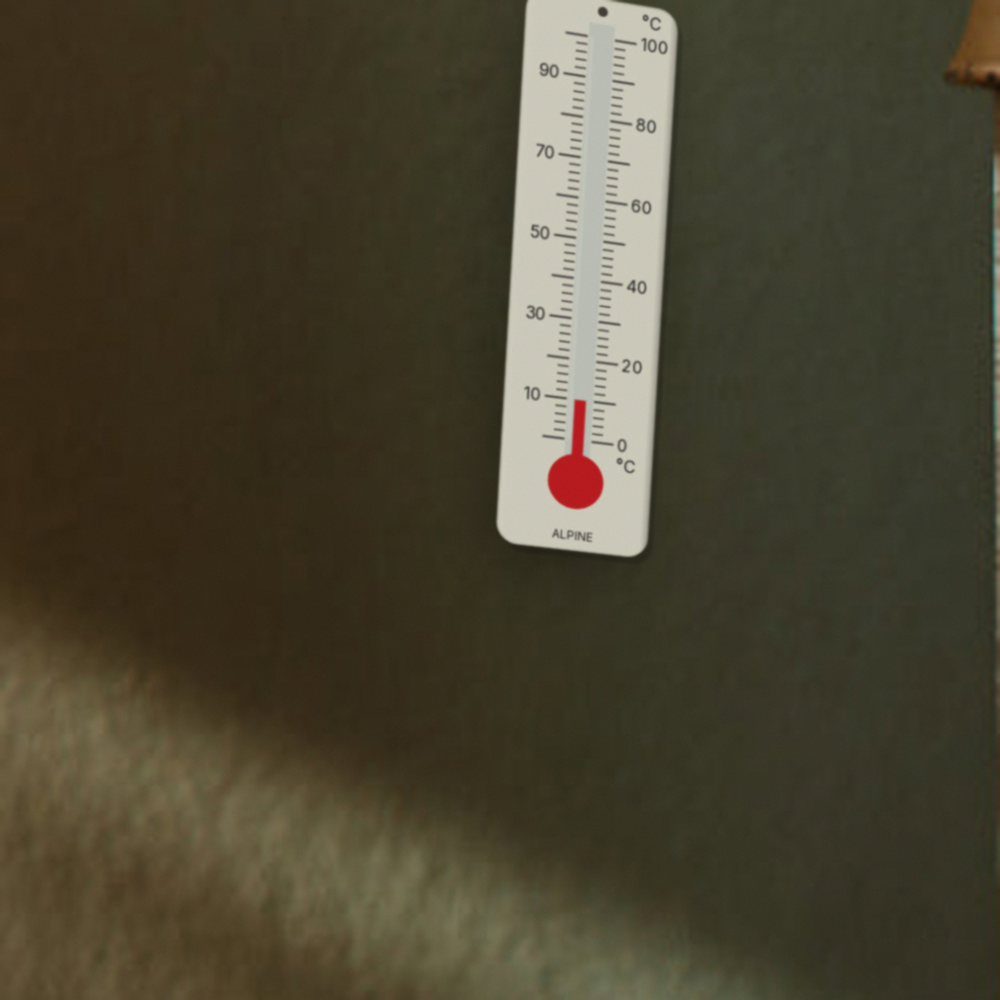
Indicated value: 10 °C
